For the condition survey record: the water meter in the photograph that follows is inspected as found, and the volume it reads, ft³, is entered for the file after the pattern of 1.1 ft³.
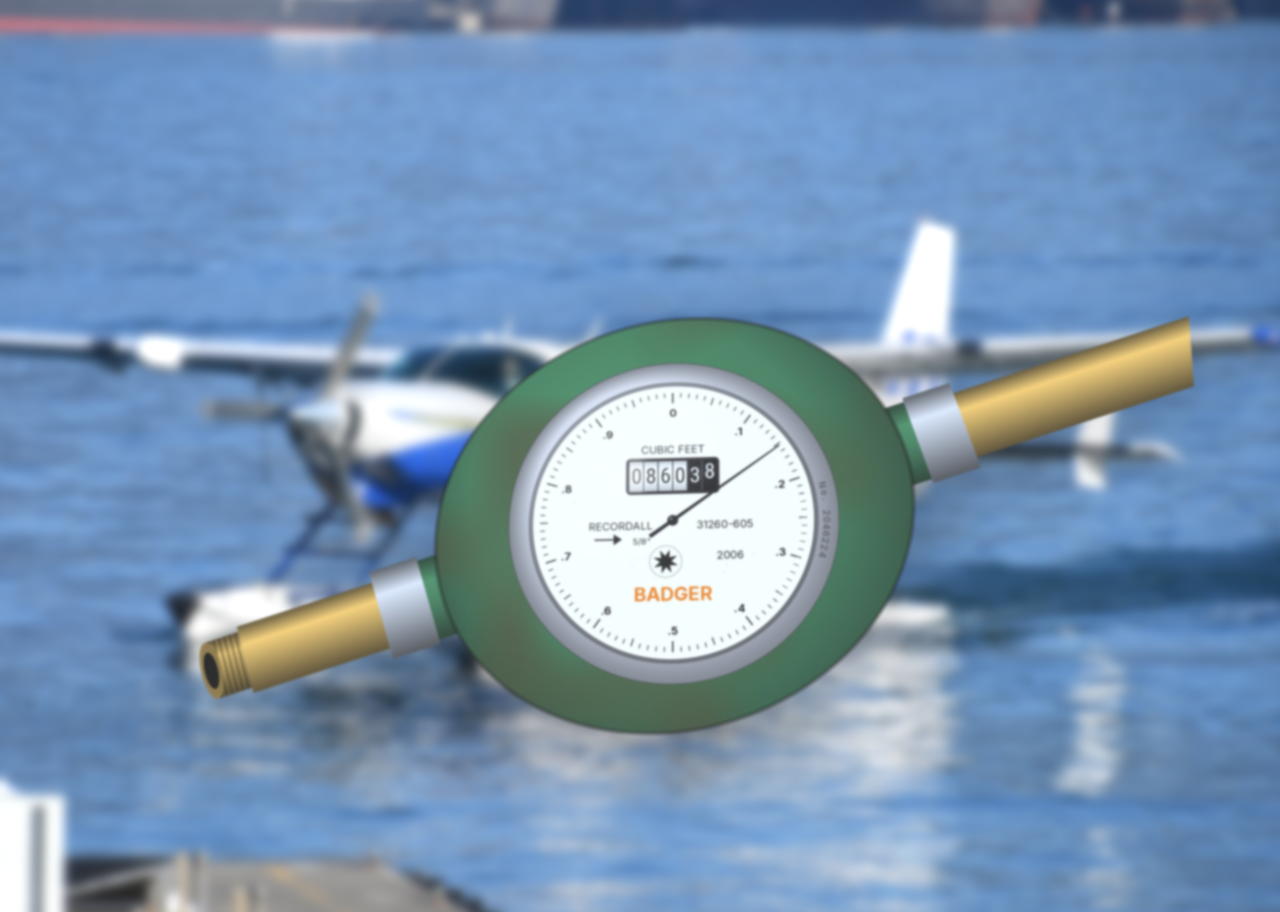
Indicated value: 86038.15 ft³
